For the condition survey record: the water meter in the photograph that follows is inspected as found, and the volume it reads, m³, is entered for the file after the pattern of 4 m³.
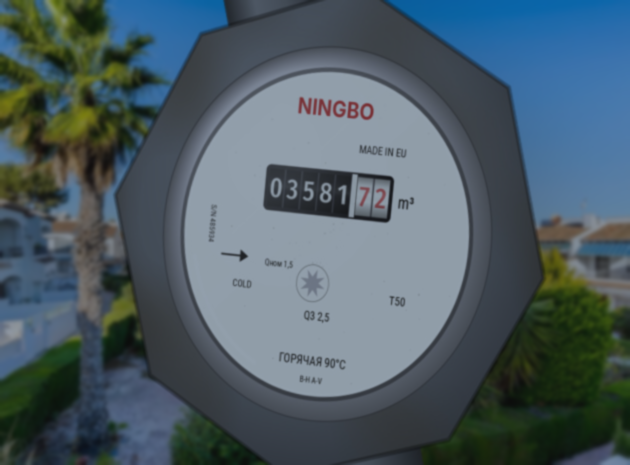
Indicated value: 3581.72 m³
